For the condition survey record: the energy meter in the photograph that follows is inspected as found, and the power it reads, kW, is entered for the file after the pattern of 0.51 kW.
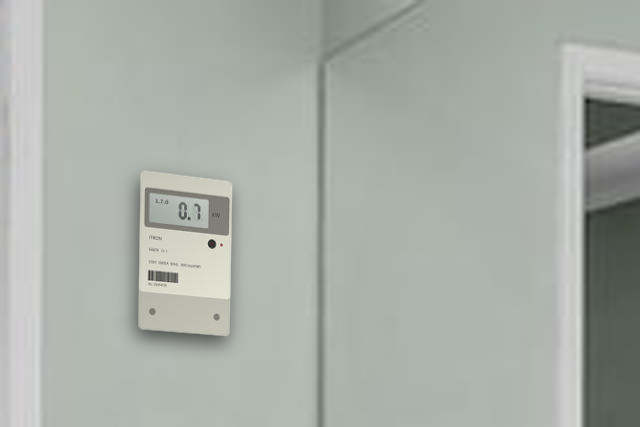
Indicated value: 0.7 kW
